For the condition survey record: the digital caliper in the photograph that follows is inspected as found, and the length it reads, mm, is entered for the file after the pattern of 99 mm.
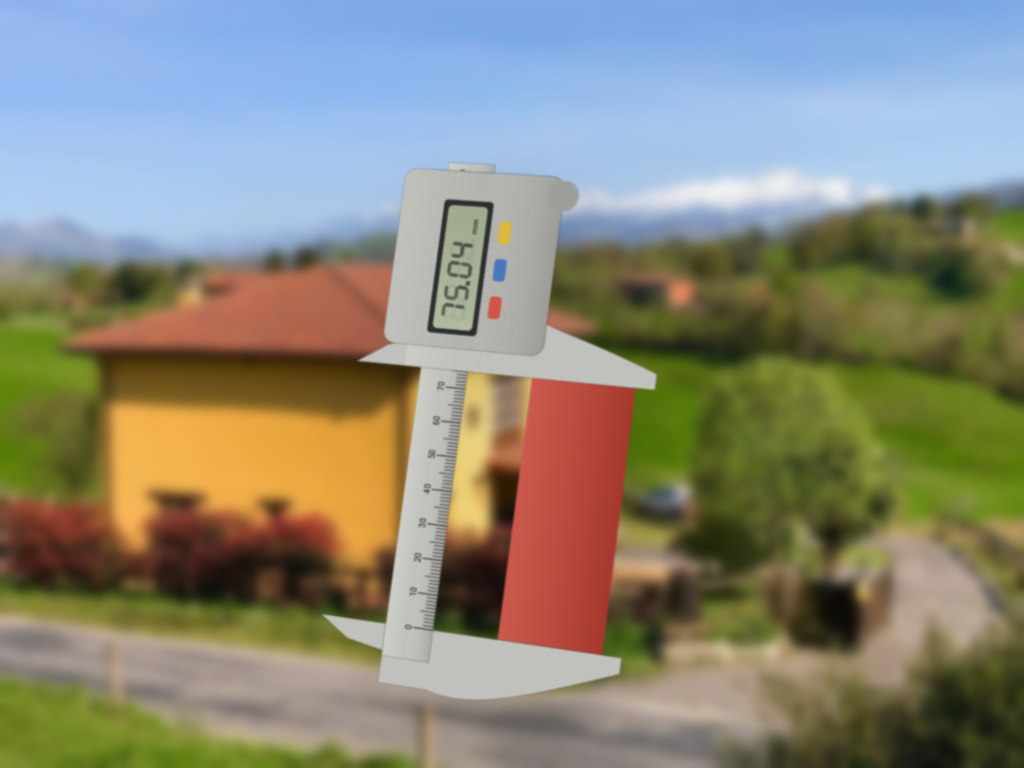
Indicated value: 75.04 mm
